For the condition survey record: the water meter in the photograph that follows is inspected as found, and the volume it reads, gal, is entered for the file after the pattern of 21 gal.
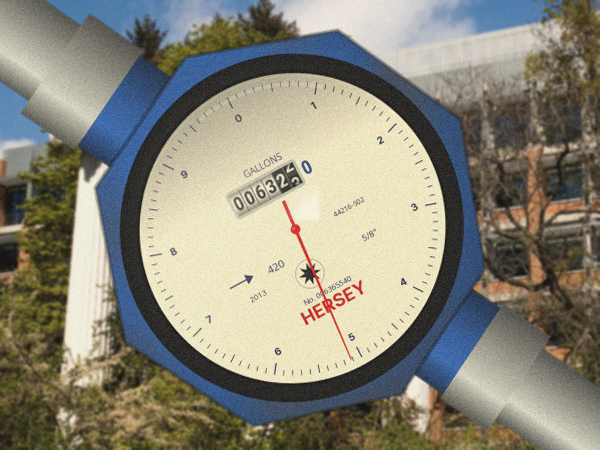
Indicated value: 63225.1 gal
